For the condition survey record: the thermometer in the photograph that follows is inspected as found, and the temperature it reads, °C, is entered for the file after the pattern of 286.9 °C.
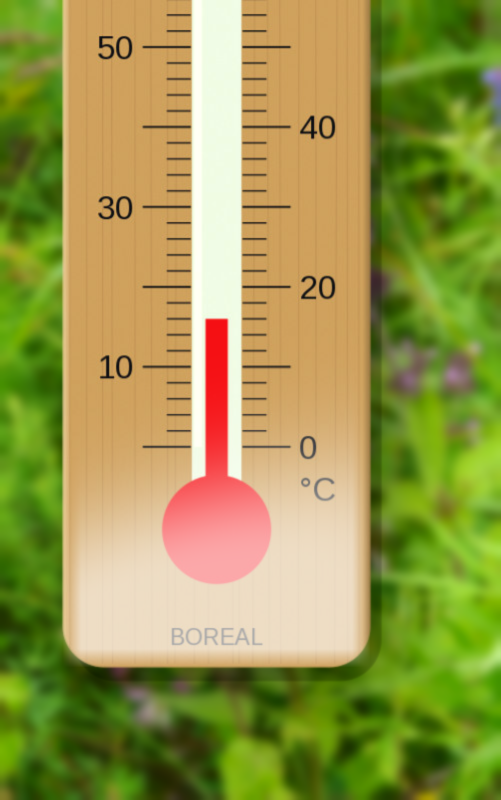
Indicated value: 16 °C
